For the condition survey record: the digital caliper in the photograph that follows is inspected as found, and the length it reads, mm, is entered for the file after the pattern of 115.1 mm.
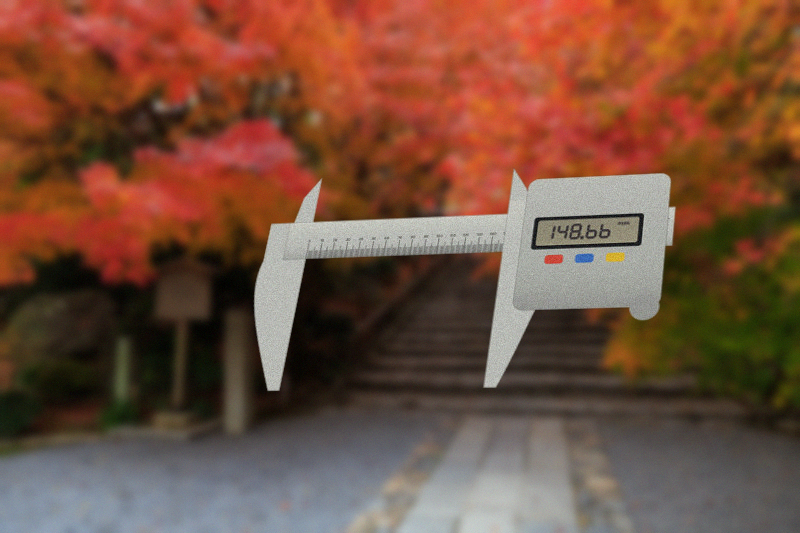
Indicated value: 148.66 mm
